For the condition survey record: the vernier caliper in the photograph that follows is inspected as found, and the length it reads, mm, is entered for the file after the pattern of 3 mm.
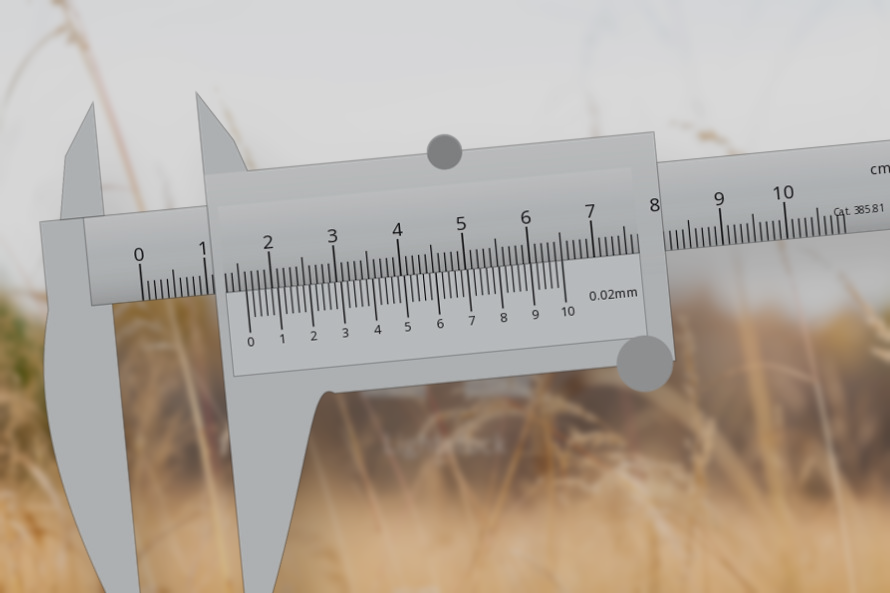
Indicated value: 16.0 mm
